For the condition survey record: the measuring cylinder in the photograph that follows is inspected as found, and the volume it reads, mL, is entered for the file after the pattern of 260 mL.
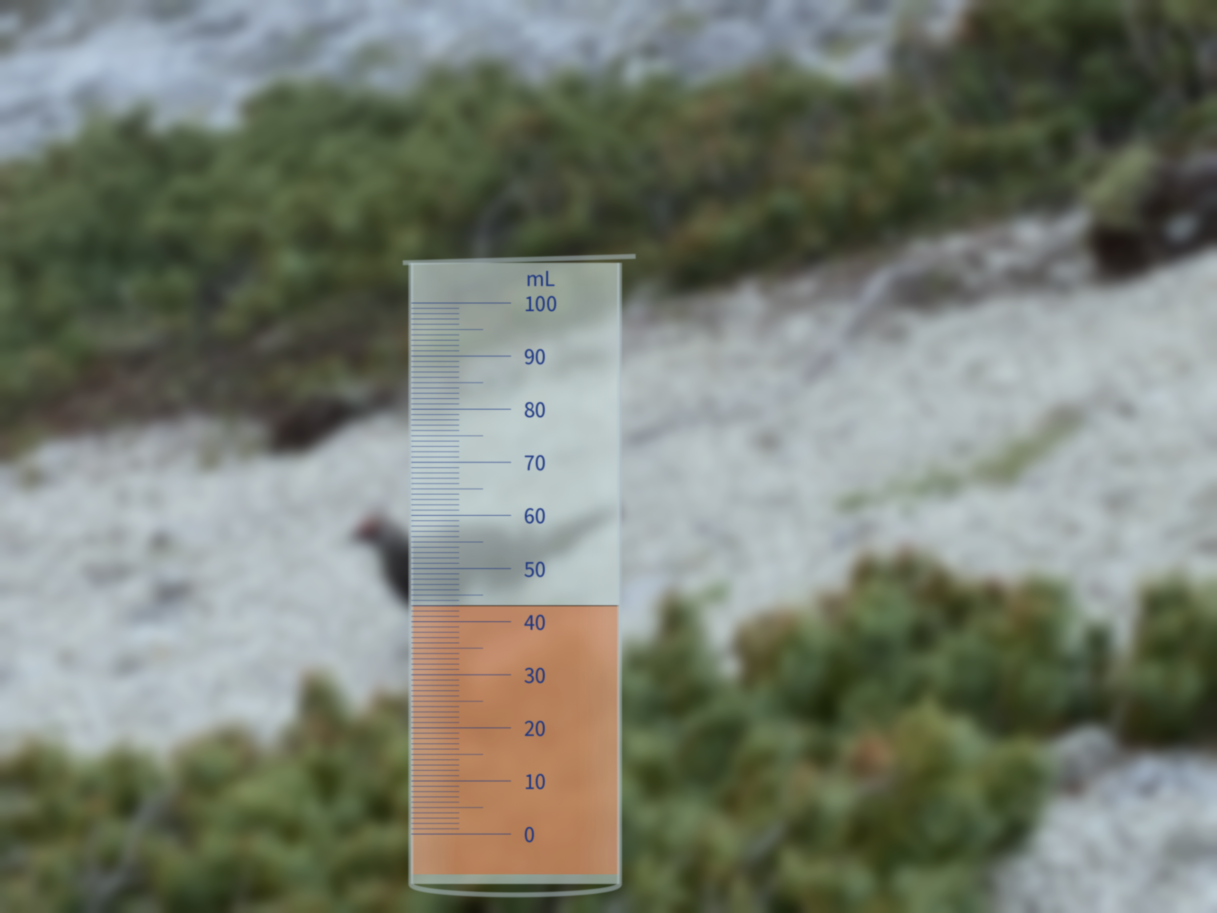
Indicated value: 43 mL
